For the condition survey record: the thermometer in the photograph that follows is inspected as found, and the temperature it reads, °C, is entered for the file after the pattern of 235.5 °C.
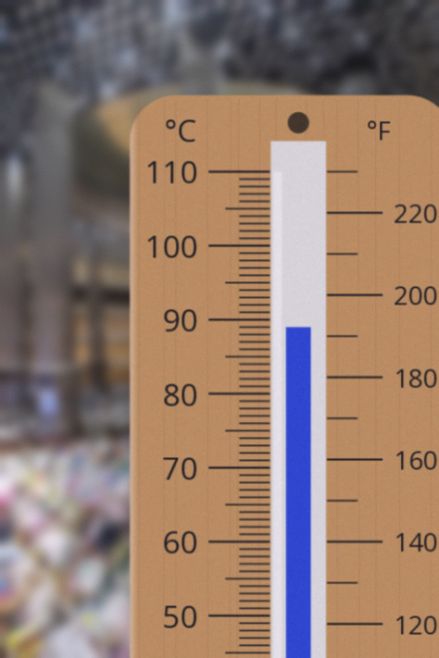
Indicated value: 89 °C
